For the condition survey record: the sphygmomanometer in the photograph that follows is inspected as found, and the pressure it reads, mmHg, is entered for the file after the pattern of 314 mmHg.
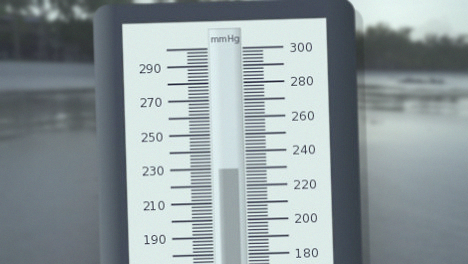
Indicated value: 230 mmHg
